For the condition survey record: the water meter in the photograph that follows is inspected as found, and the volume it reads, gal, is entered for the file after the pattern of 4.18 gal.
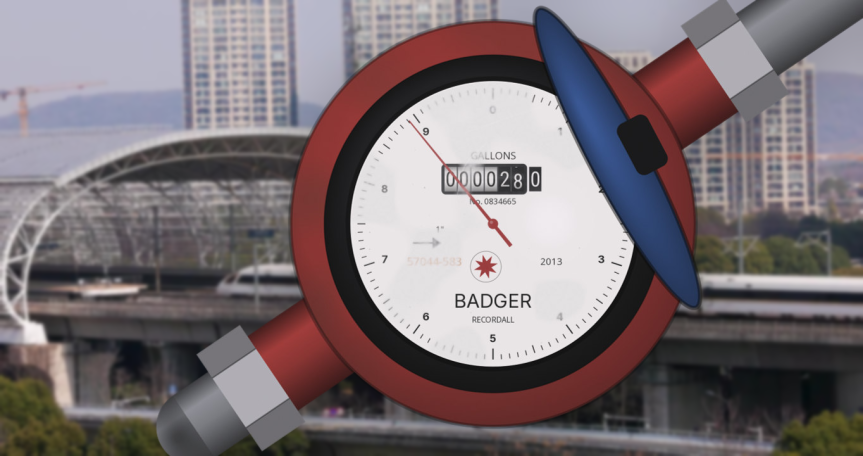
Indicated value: 278.9 gal
